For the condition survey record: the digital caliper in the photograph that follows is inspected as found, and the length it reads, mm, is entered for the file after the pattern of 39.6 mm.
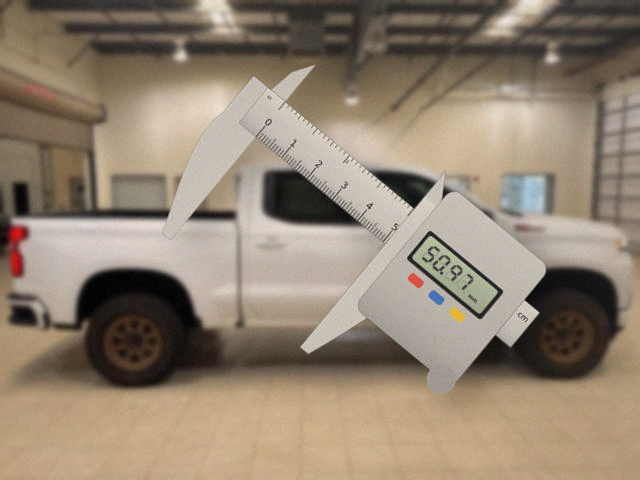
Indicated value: 50.97 mm
